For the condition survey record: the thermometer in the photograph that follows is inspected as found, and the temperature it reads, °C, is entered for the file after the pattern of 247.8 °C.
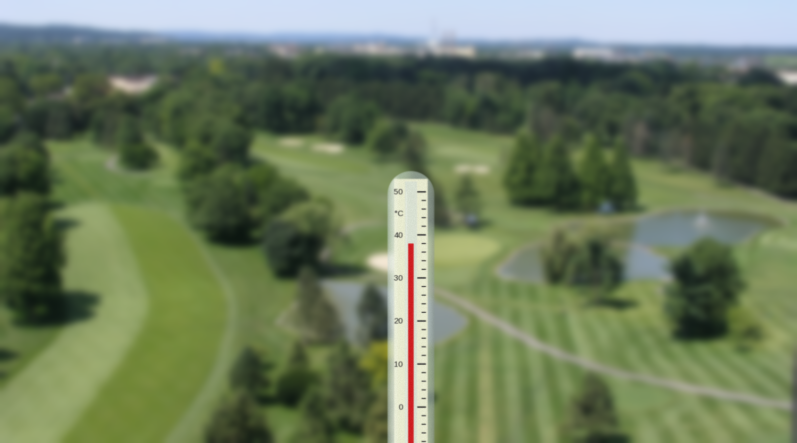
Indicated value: 38 °C
